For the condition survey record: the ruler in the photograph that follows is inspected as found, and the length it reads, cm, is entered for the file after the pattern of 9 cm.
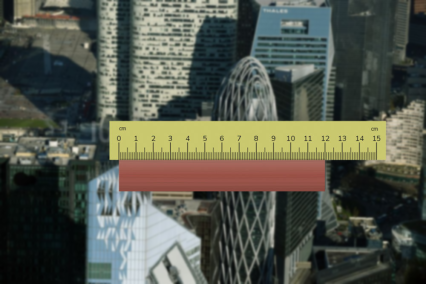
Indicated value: 12 cm
